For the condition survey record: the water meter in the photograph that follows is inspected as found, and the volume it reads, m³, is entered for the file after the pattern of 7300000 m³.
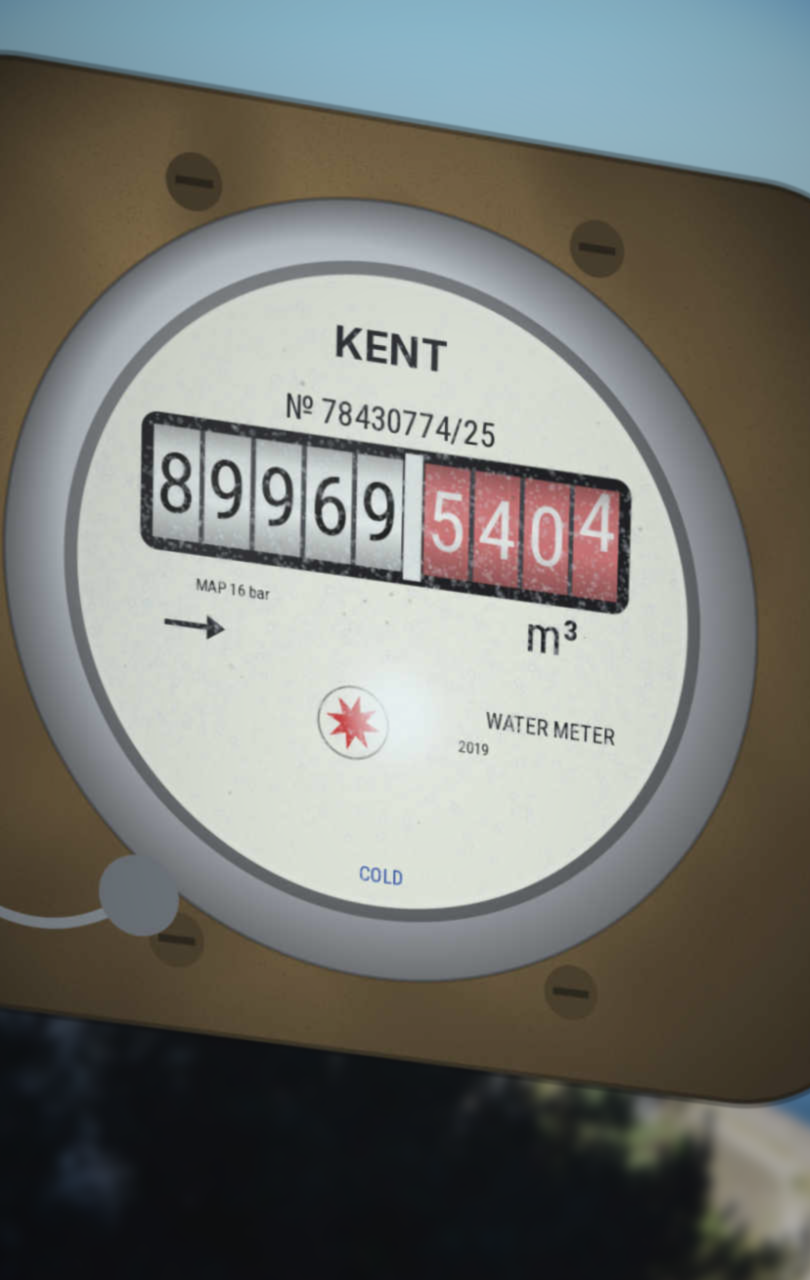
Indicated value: 89969.5404 m³
